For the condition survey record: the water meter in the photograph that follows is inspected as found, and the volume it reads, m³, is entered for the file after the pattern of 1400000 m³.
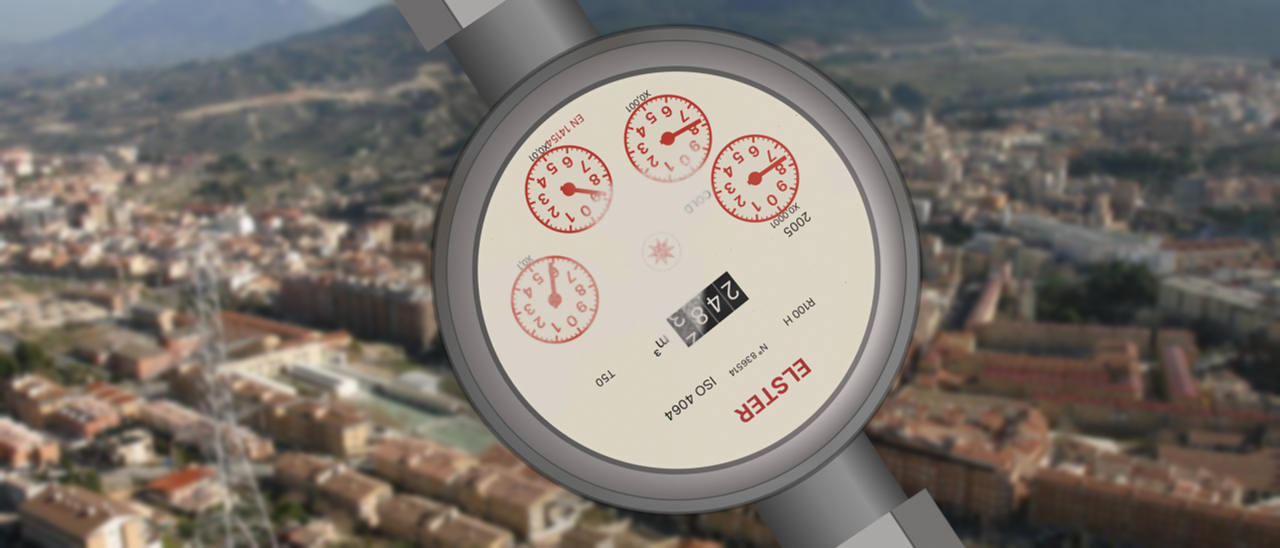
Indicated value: 2482.5877 m³
